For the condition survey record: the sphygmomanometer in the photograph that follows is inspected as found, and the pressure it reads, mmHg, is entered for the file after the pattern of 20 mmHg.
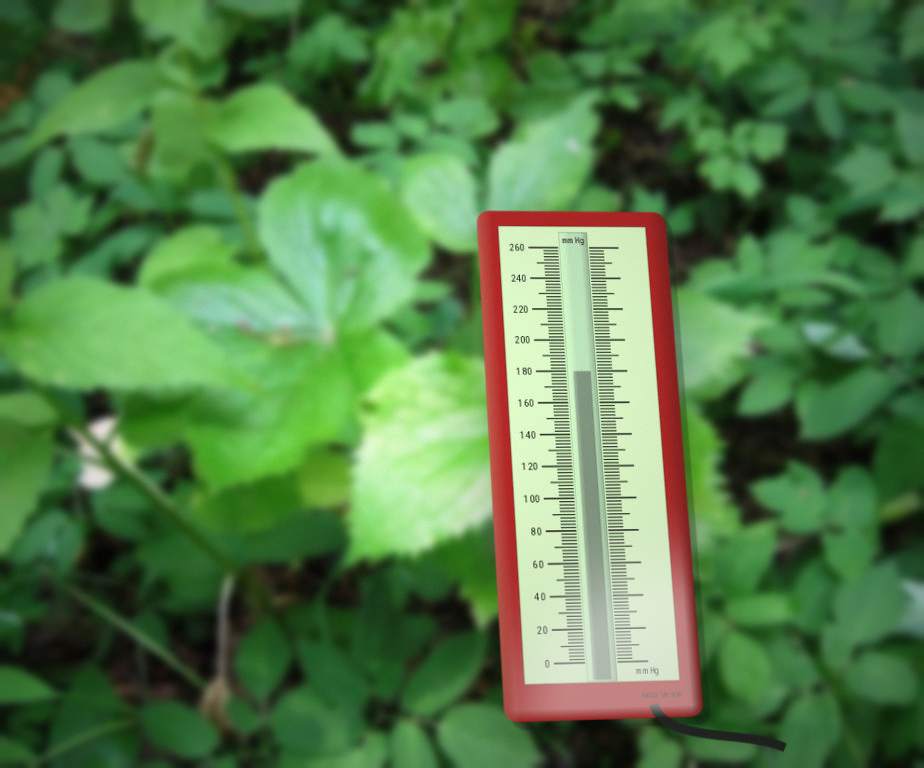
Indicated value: 180 mmHg
